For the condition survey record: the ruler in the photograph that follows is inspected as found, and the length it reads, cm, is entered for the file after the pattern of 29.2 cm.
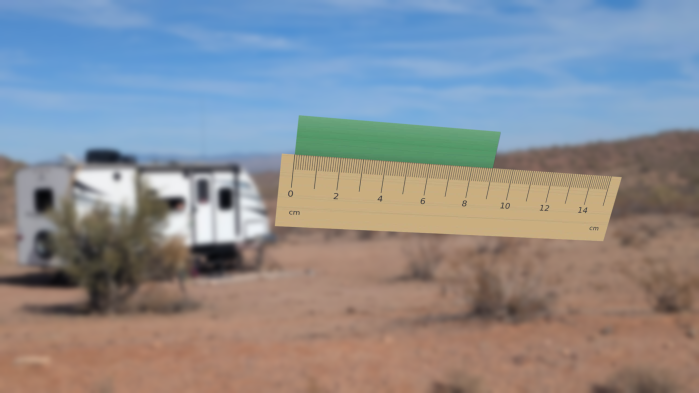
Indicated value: 9 cm
